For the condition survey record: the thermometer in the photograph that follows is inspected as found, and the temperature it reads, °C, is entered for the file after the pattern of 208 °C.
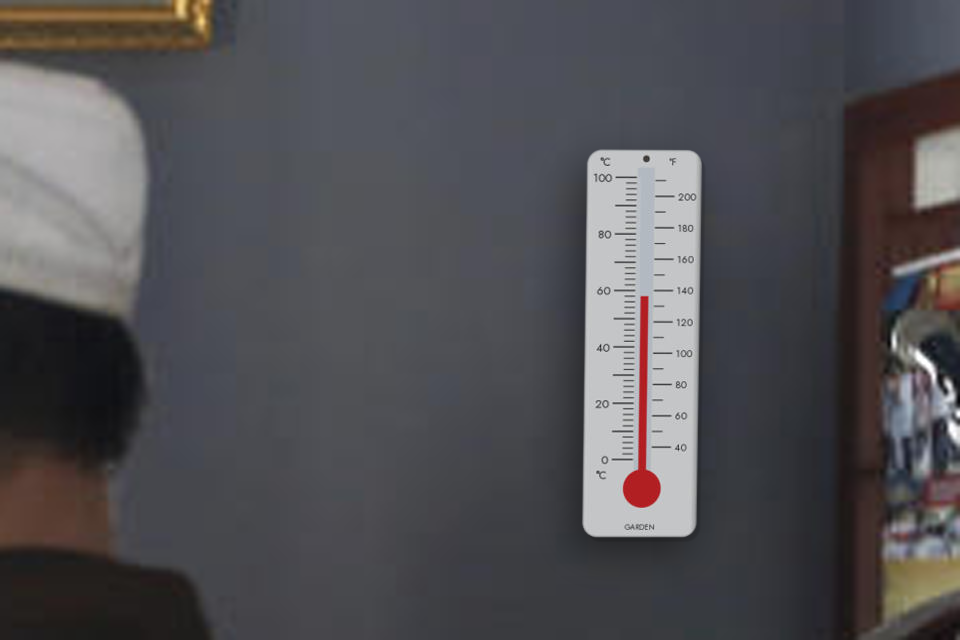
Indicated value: 58 °C
